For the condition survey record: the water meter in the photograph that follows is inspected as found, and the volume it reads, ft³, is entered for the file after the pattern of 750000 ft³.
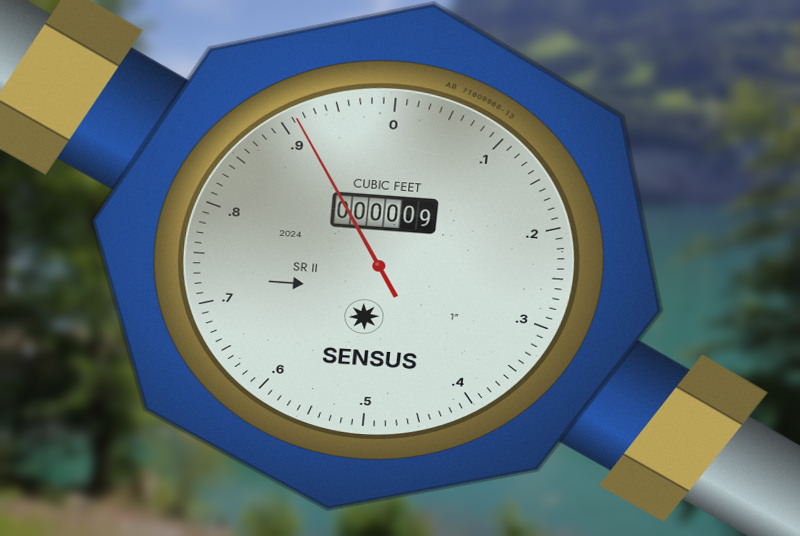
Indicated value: 8.91 ft³
